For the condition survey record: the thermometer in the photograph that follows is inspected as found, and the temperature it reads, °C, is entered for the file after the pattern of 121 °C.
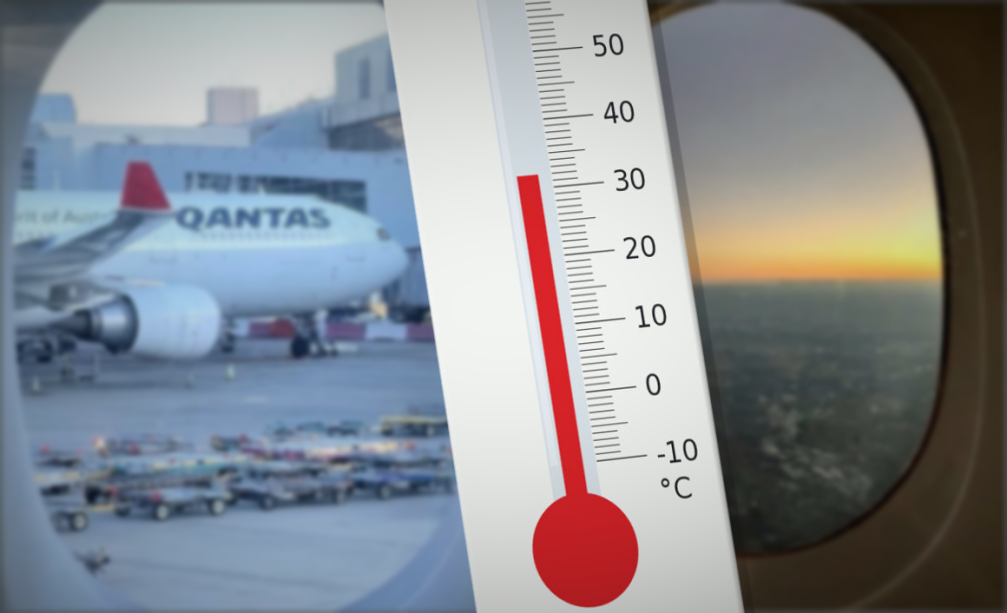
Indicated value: 32 °C
